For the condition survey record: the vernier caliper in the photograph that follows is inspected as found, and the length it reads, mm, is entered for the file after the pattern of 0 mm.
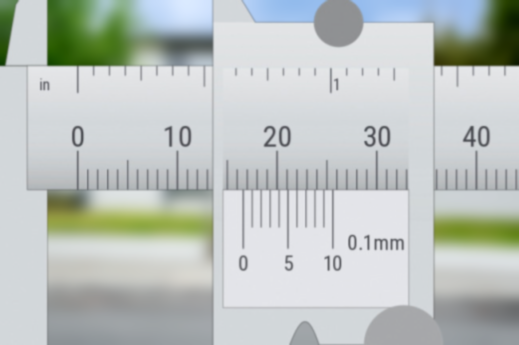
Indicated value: 16.6 mm
